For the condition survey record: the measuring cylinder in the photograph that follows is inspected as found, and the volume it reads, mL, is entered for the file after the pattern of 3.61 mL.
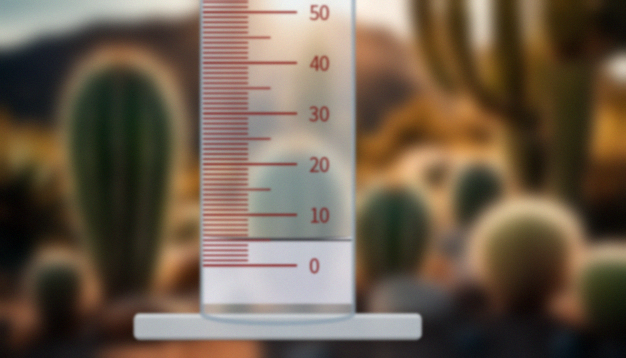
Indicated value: 5 mL
